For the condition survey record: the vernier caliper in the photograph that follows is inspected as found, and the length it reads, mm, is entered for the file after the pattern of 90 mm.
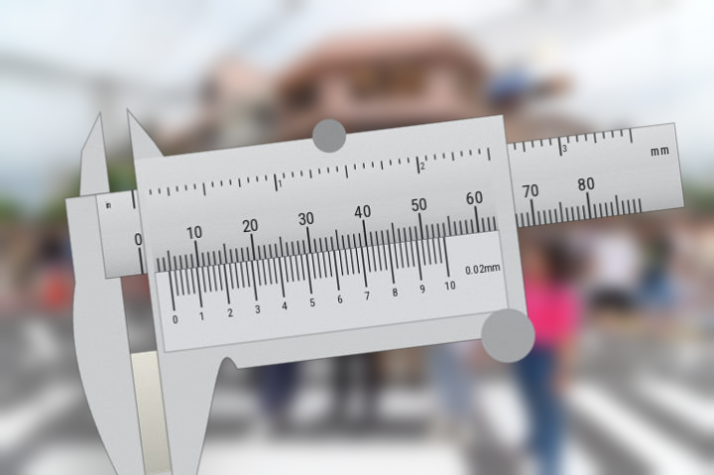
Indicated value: 4.8 mm
